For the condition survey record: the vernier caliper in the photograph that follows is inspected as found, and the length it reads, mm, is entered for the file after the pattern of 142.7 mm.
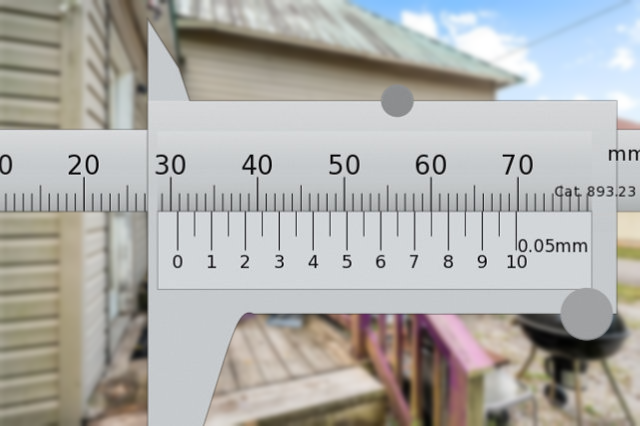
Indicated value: 30.8 mm
